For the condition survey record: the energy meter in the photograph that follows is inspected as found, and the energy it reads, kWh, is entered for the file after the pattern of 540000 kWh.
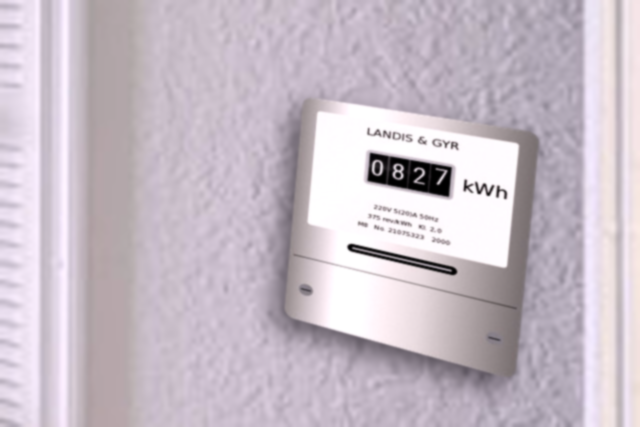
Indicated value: 827 kWh
